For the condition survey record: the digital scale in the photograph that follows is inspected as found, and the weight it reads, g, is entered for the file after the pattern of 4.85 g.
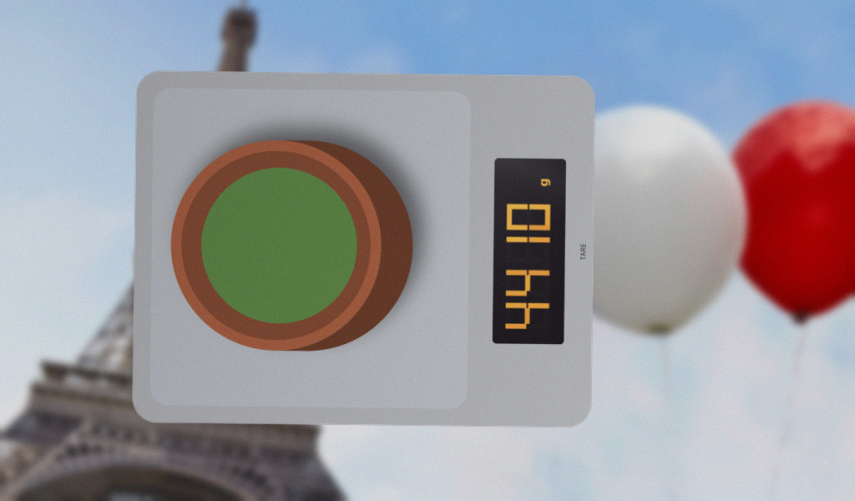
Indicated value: 4410 g
